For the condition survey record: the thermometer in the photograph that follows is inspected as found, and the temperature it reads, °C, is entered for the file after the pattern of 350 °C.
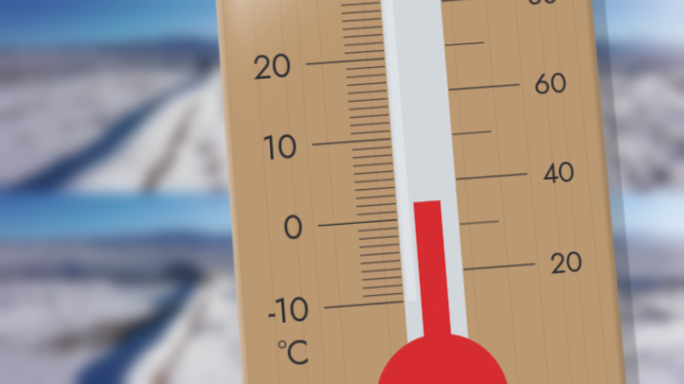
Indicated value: 2 °C
